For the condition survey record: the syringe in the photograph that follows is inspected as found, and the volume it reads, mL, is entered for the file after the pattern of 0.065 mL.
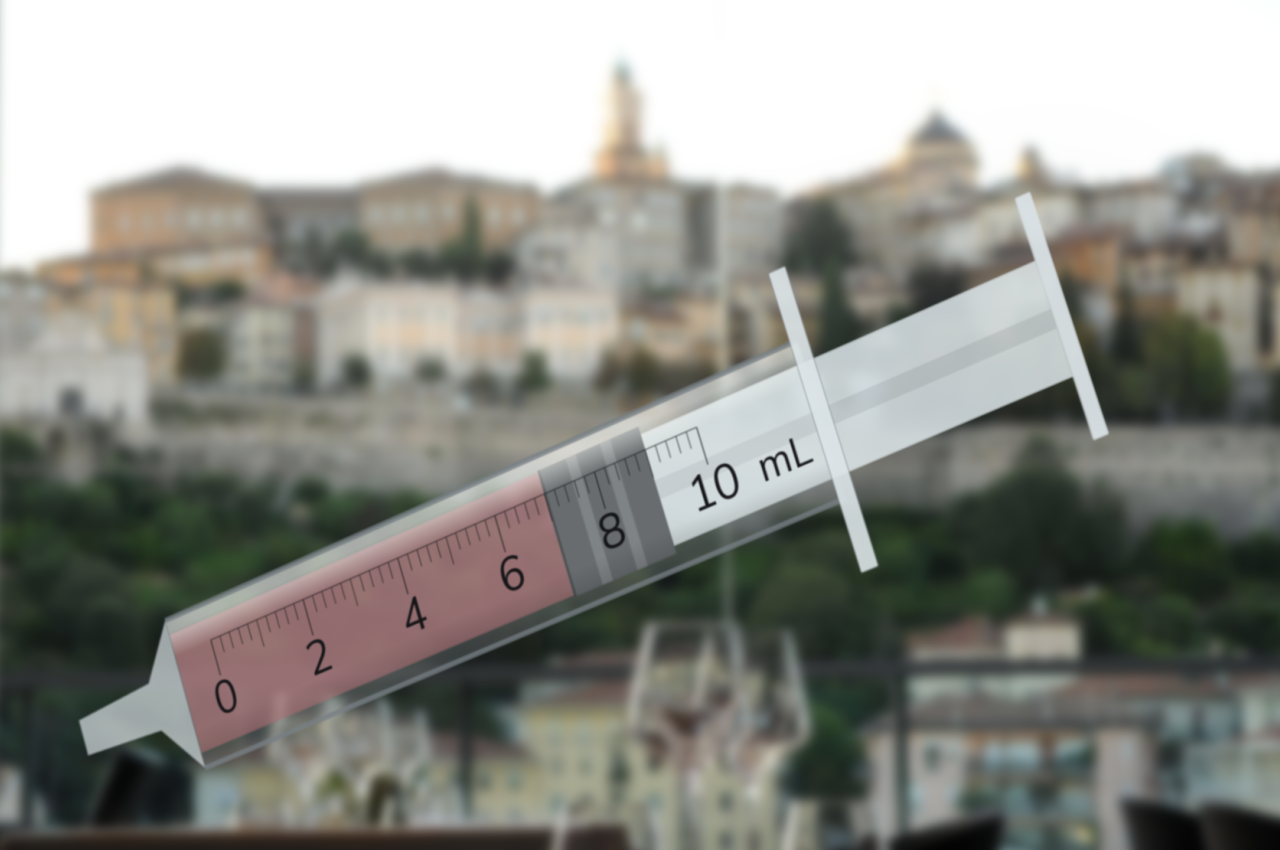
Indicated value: 7 mL
